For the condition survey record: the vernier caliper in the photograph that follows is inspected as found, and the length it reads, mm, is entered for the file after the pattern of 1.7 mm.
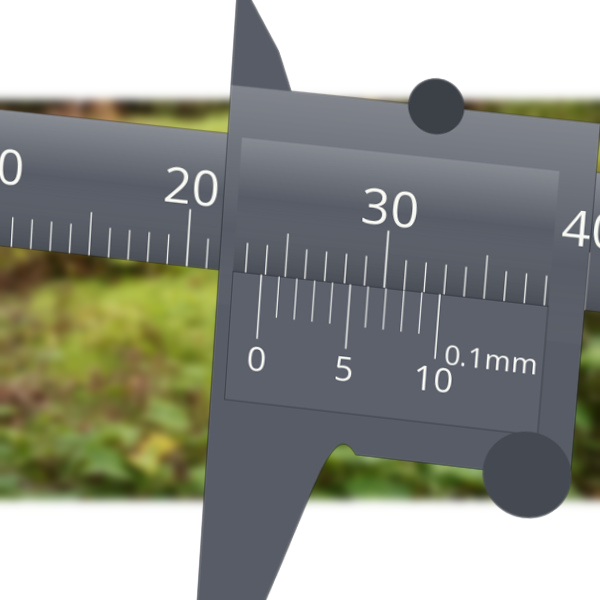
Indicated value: 23.8 mm
